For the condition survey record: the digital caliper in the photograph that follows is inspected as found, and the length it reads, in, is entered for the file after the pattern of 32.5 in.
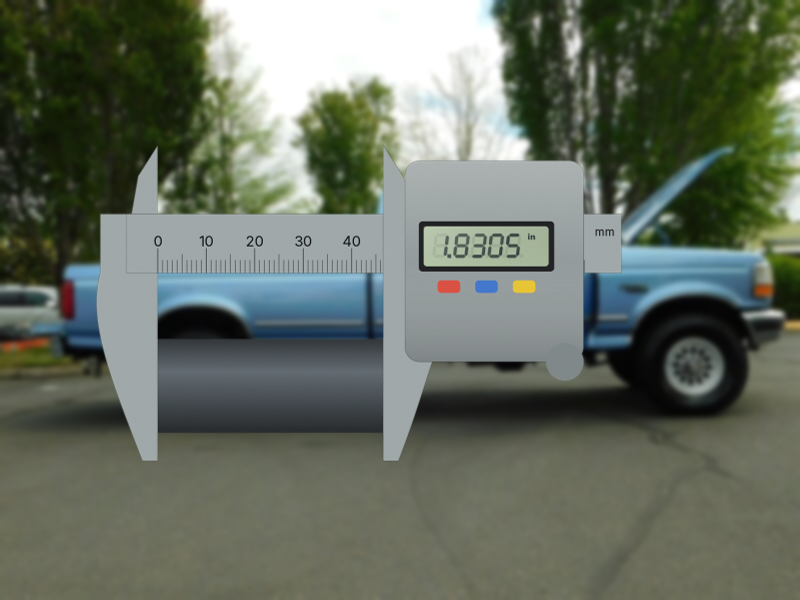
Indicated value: 1.8305 in
